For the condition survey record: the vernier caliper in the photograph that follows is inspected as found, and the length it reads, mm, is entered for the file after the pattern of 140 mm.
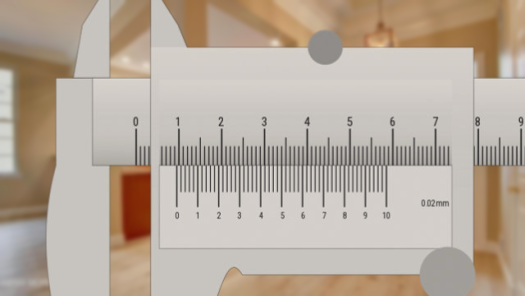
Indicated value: 9.5 mm
